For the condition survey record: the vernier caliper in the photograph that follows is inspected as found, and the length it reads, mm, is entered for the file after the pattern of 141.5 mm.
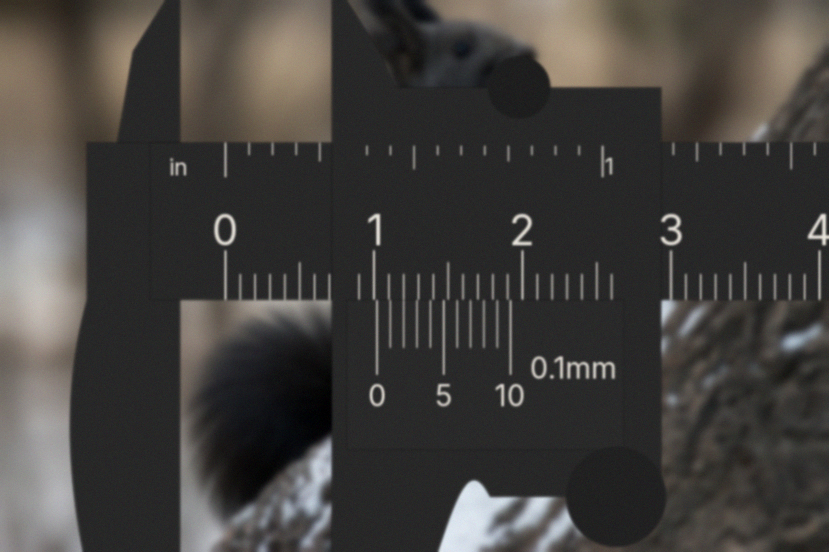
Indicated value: 10.2 mm
